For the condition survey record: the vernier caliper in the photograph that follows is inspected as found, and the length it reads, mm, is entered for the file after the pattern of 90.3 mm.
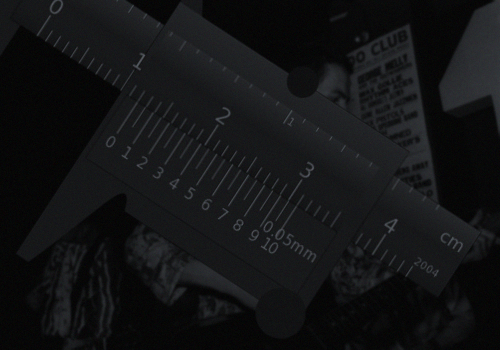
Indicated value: 12.0 mm
